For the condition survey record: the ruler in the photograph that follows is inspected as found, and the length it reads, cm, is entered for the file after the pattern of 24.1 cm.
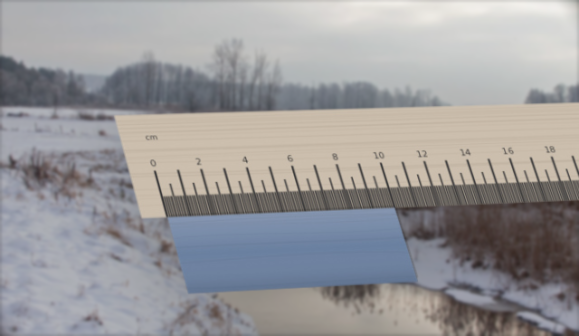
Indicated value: 10 cm
